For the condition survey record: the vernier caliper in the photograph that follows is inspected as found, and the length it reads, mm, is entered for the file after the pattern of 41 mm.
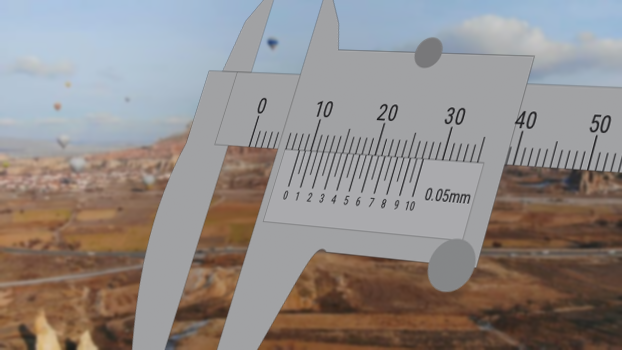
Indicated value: 8.2 mm
